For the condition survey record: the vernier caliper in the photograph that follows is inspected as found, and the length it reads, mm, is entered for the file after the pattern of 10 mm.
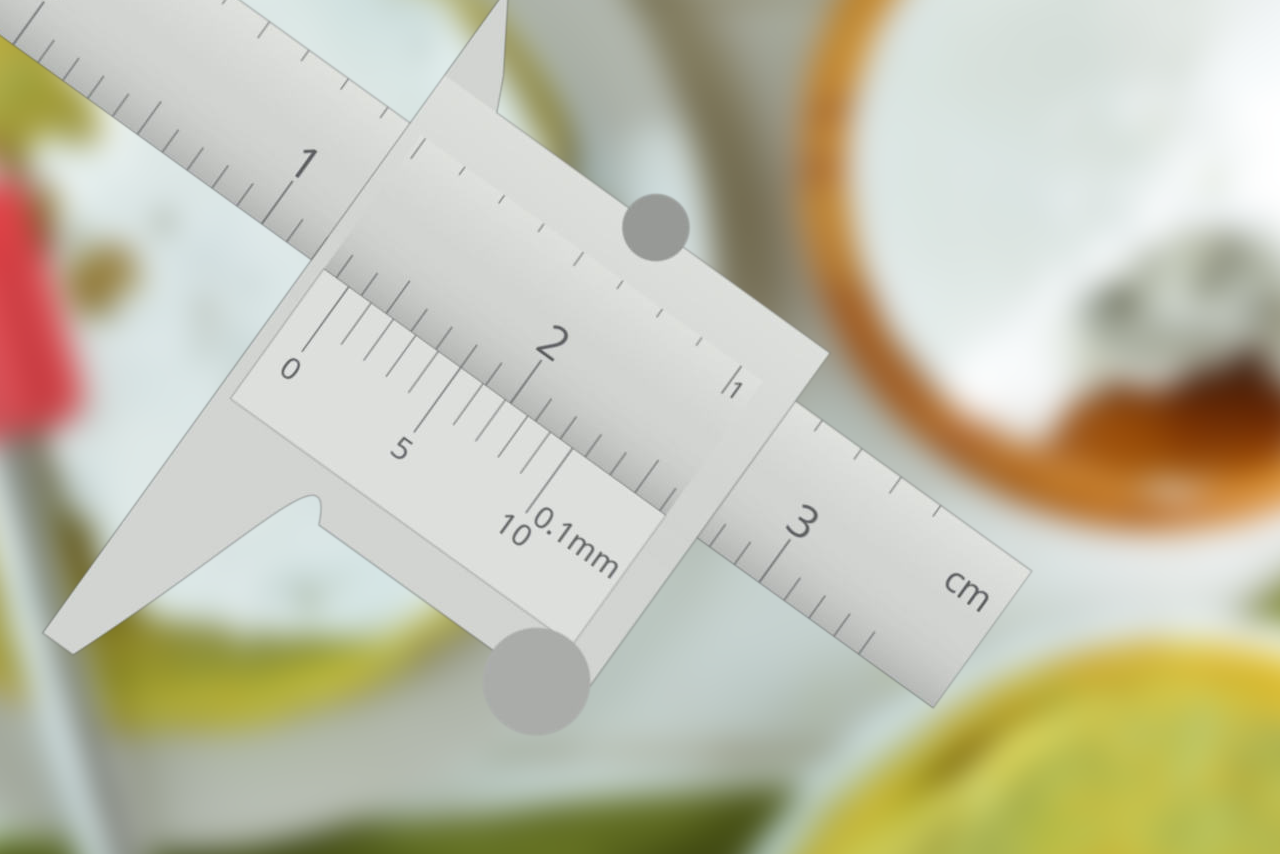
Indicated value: 13.5 mm
